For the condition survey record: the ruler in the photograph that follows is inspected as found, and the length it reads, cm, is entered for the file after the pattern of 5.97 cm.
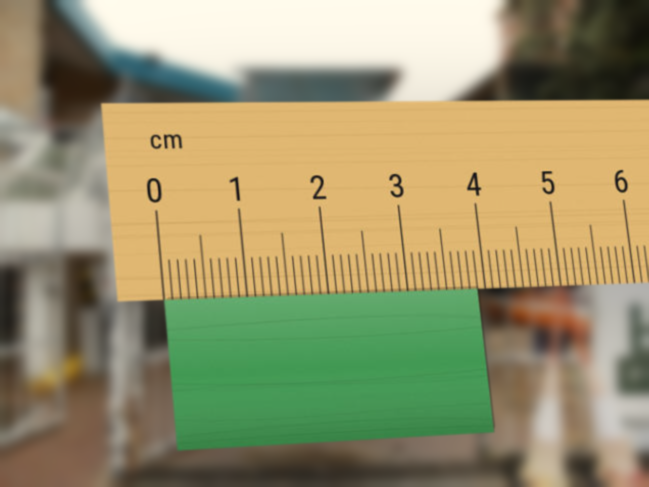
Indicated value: 3.9 cm
